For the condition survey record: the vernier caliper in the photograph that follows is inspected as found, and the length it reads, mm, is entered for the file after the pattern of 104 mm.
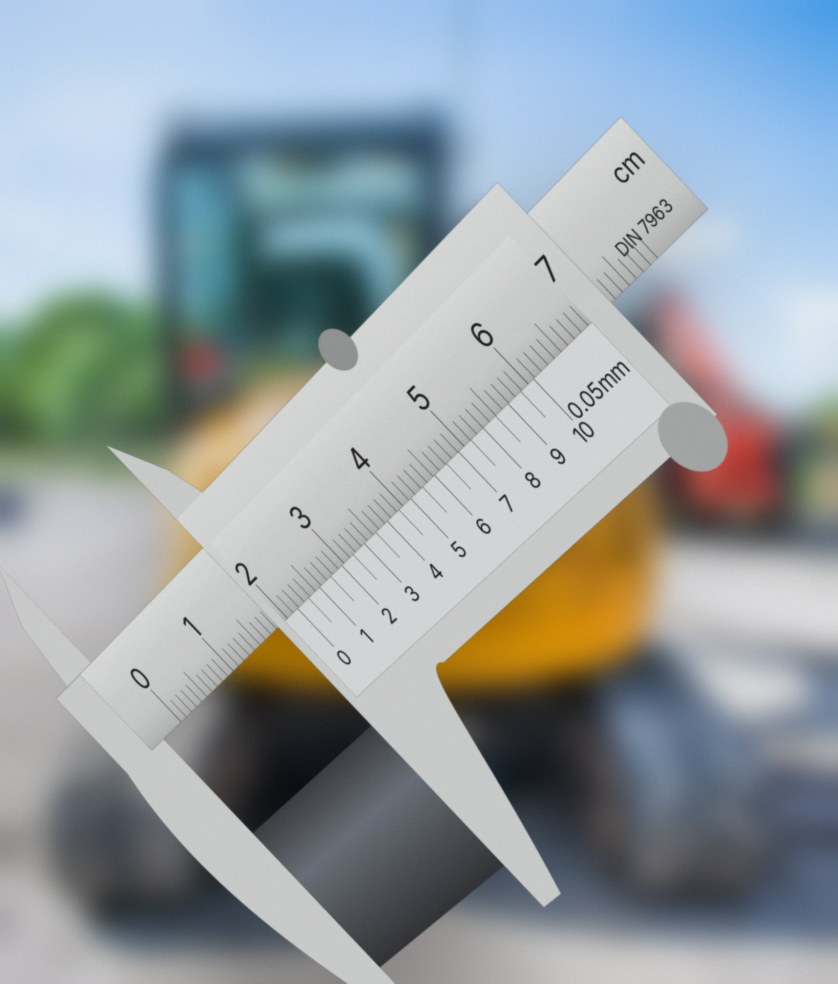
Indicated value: 21.8 mm
